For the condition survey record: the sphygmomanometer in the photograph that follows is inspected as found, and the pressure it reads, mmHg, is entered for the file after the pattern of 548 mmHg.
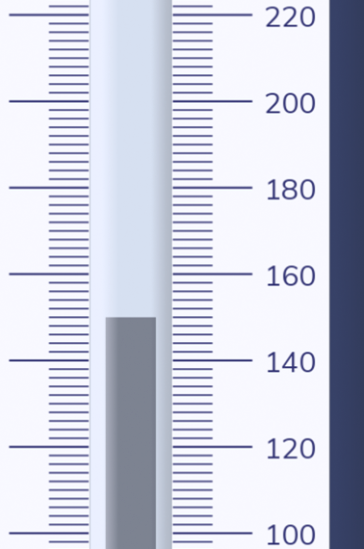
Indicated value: 150 mmHg
